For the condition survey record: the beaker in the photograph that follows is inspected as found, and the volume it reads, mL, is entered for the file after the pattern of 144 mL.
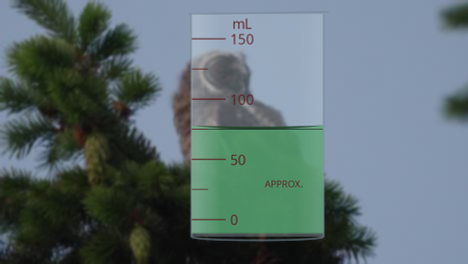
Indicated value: 75 mL
